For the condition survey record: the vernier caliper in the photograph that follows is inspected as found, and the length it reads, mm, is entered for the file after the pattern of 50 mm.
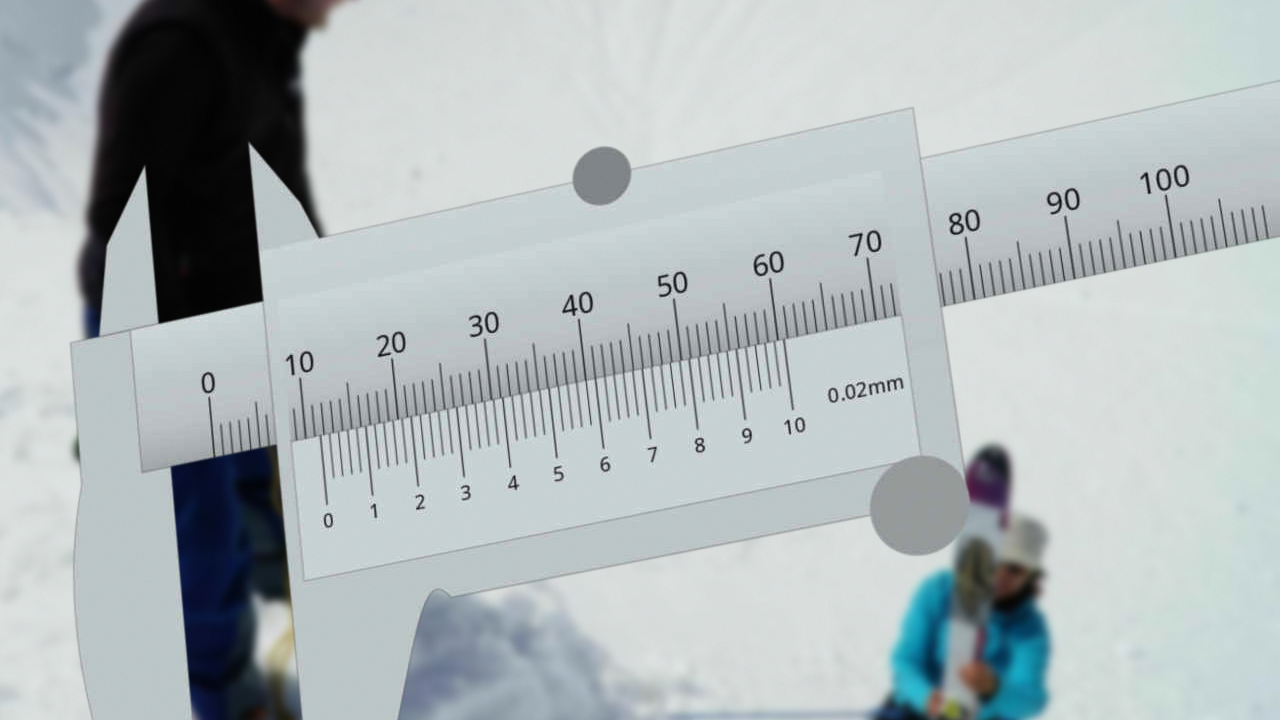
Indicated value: 11.6 mm
